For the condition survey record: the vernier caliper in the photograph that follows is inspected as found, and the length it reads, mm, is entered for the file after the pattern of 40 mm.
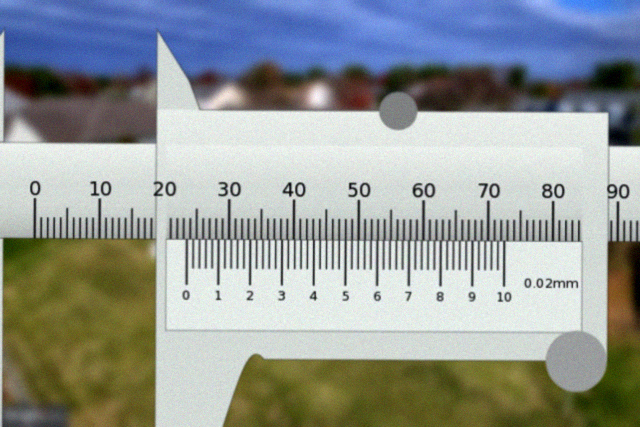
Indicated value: 23.5 mm
